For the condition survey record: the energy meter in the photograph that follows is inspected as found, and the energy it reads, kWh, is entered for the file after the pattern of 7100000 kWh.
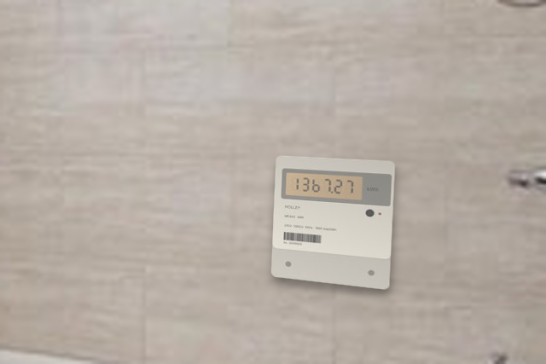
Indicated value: 1367.27 kWh
